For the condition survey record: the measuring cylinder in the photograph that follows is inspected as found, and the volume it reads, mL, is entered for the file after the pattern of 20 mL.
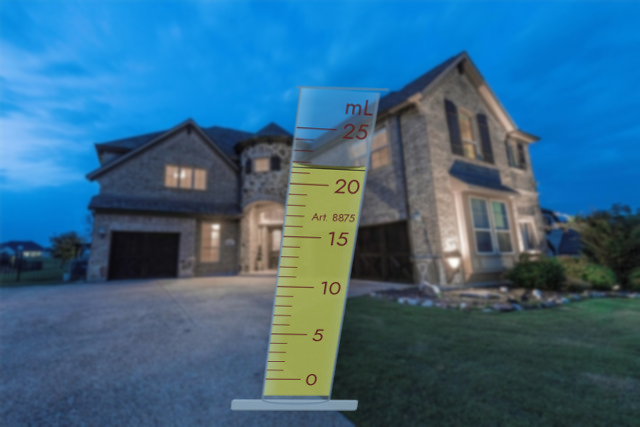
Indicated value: 21.5 mL
